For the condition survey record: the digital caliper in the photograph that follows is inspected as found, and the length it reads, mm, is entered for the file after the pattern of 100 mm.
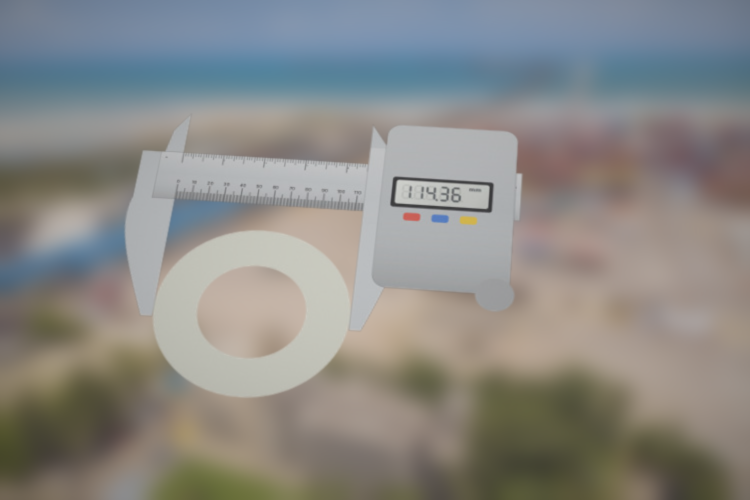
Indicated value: 114.36 mm
